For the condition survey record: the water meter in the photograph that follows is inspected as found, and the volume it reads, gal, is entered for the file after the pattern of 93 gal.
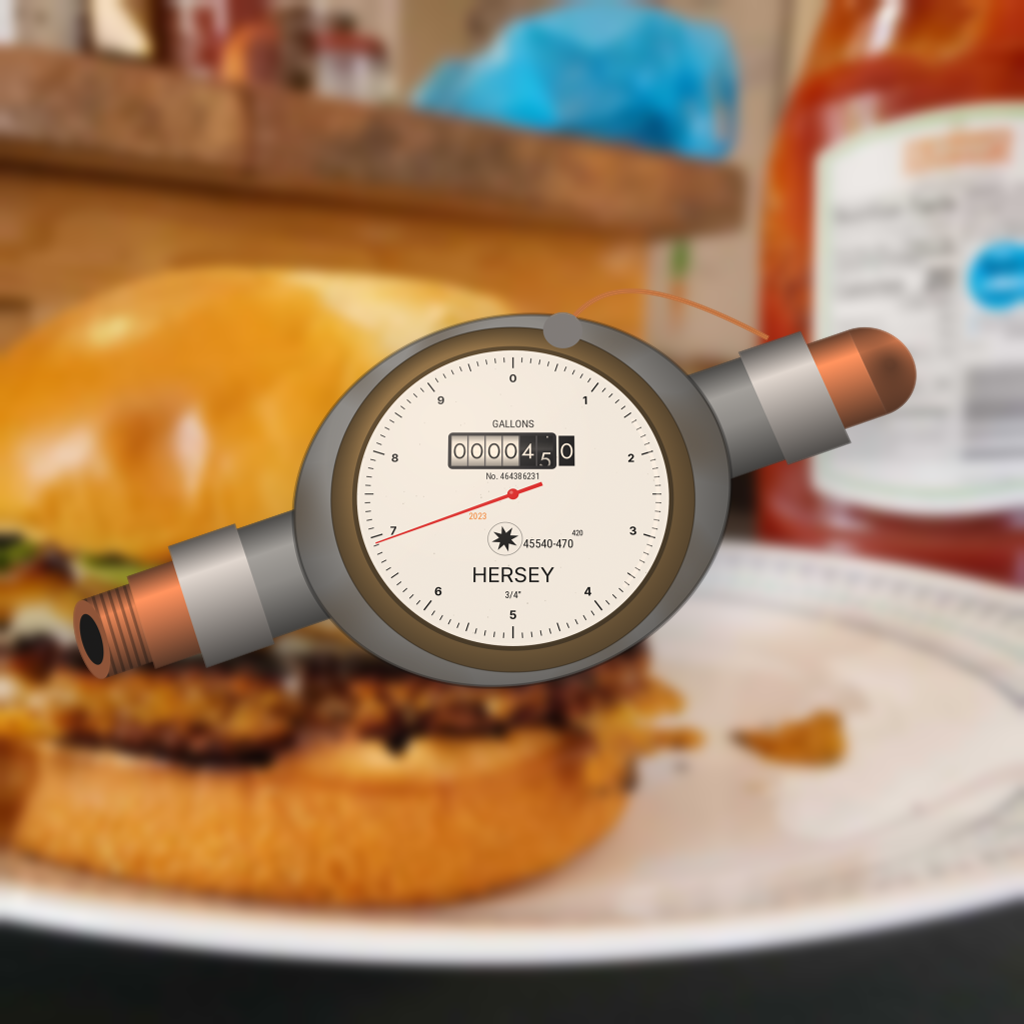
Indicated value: 446.9 gal
